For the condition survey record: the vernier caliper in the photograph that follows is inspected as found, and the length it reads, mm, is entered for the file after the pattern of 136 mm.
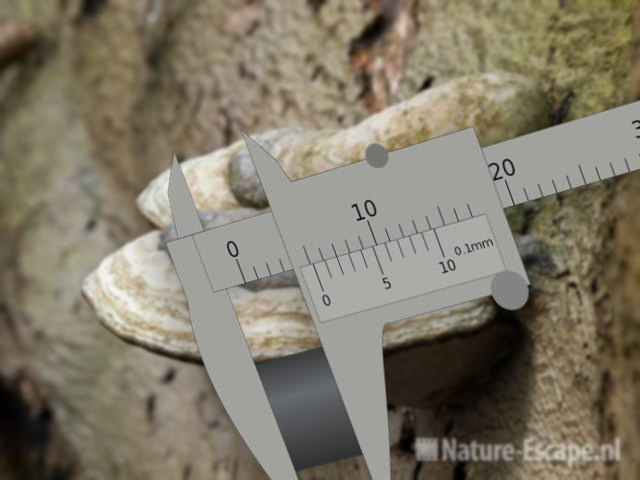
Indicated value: 5.2 mm
